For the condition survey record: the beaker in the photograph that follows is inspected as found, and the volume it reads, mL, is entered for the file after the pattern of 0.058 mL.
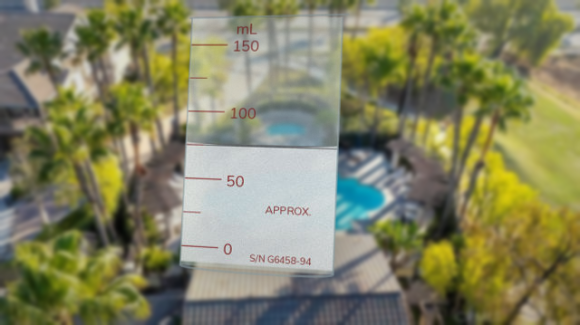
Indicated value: 75 mL
